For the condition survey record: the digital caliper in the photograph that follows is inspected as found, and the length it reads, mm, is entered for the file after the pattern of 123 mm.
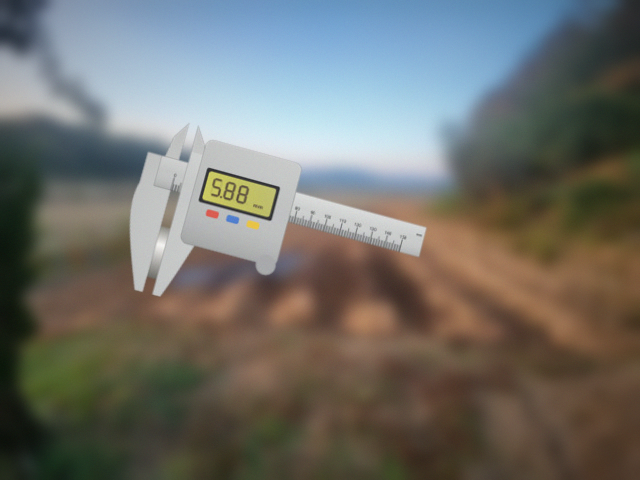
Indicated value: 5.88 mm
